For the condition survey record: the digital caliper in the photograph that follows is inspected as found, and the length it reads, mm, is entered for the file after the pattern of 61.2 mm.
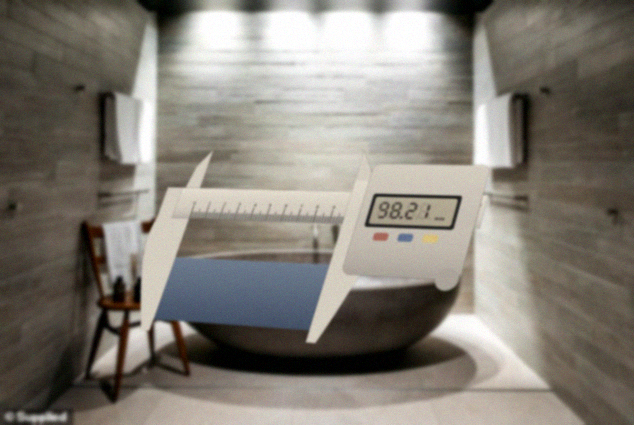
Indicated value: 98.21 mm
